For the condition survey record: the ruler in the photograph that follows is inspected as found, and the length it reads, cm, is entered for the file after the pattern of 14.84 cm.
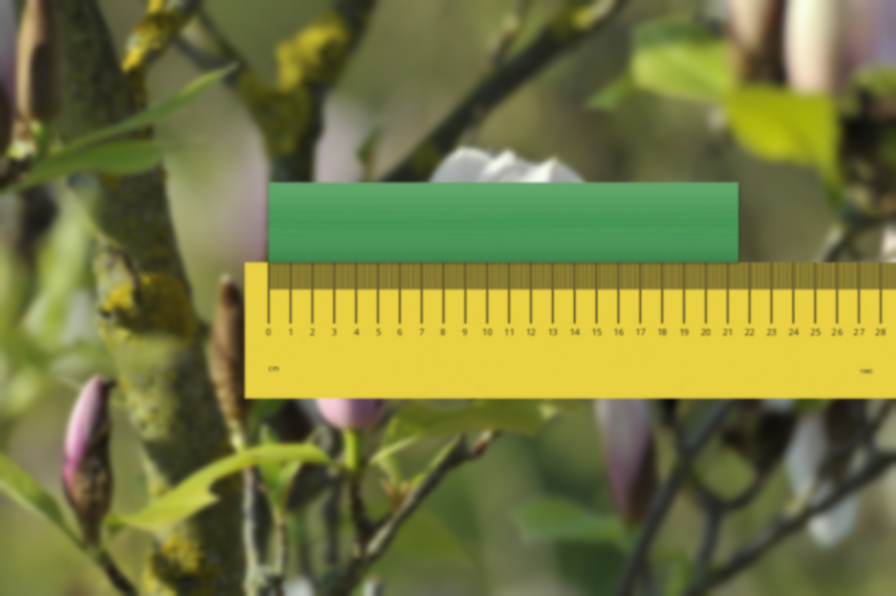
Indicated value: 21.5 cm
